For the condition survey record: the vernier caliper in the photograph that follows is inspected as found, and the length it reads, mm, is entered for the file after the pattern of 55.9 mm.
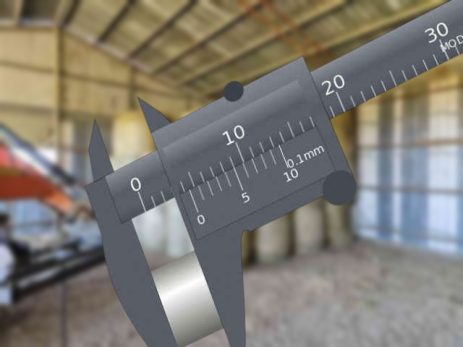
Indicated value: 4.5 mm
